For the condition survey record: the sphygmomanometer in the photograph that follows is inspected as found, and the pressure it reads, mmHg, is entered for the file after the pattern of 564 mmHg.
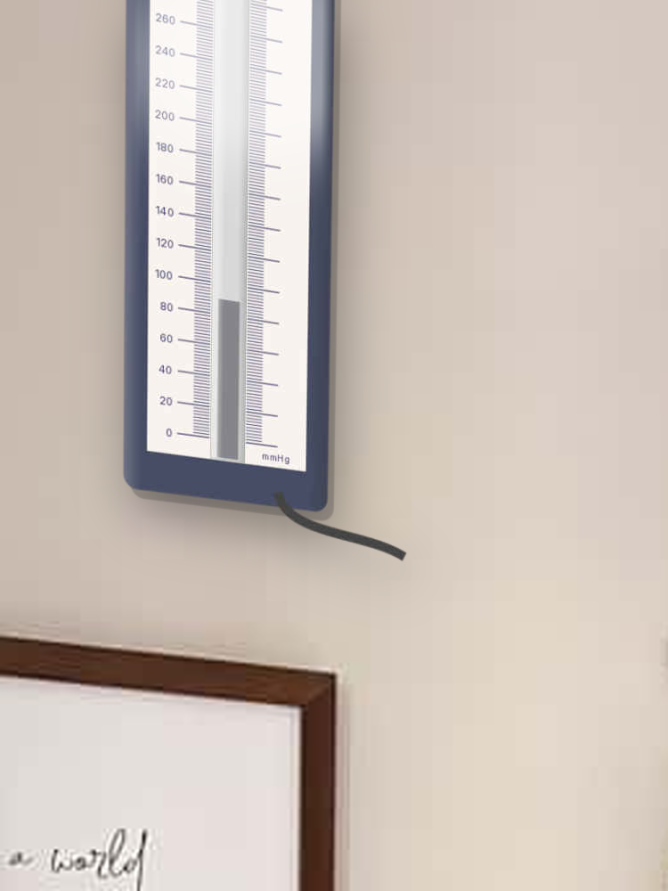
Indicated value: 90 mmHg
